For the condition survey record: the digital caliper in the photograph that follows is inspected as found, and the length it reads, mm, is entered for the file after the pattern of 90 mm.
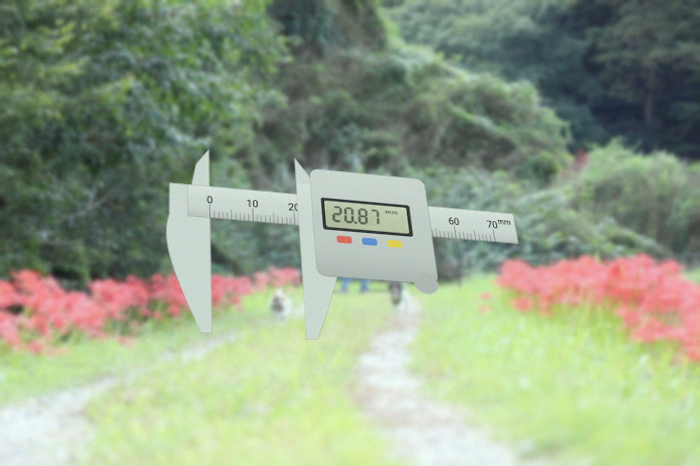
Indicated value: 20.87 mm
